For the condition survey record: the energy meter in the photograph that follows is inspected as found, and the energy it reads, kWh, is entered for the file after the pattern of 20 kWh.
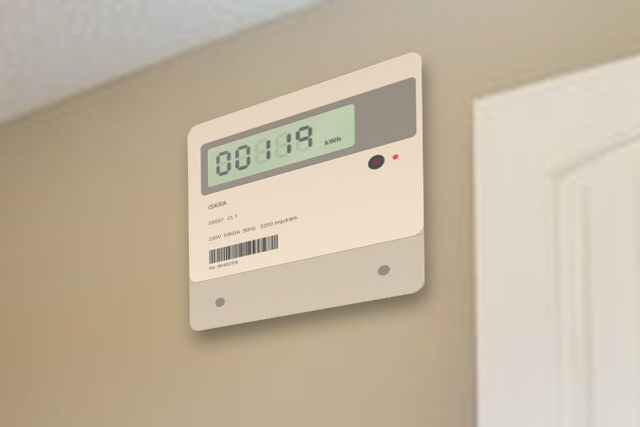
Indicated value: 119 kWh
